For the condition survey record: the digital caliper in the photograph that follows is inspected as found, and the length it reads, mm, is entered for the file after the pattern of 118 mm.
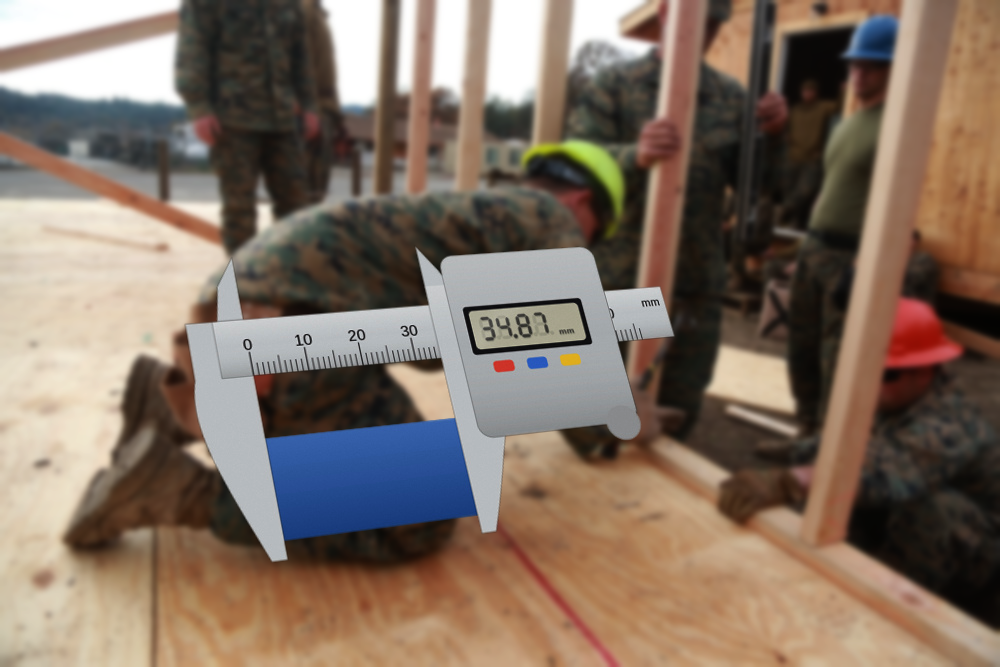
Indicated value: 34.87 mm
